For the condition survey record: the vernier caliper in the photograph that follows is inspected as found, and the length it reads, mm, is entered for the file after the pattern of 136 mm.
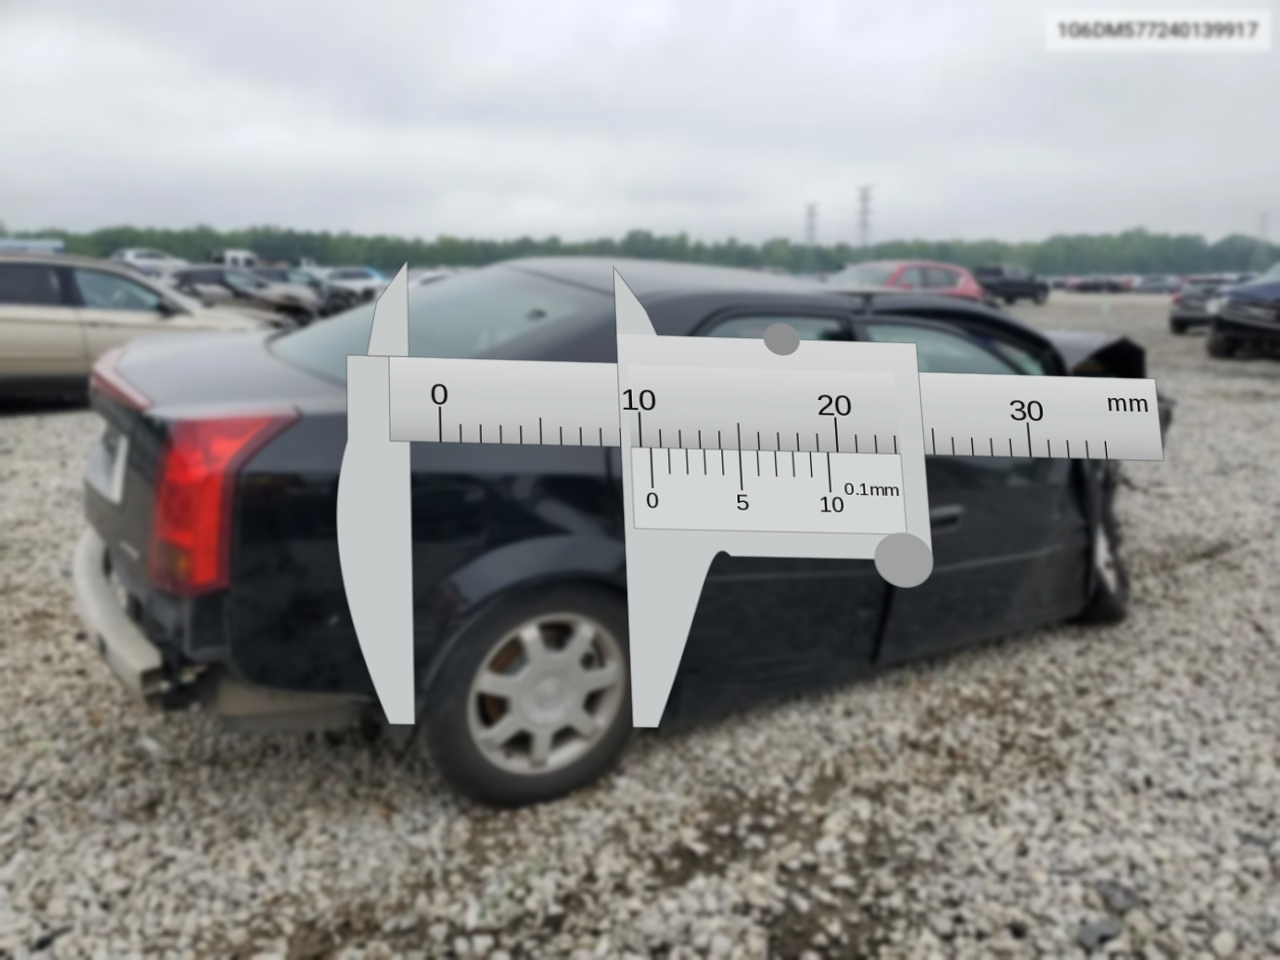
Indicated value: 10.5 mm
